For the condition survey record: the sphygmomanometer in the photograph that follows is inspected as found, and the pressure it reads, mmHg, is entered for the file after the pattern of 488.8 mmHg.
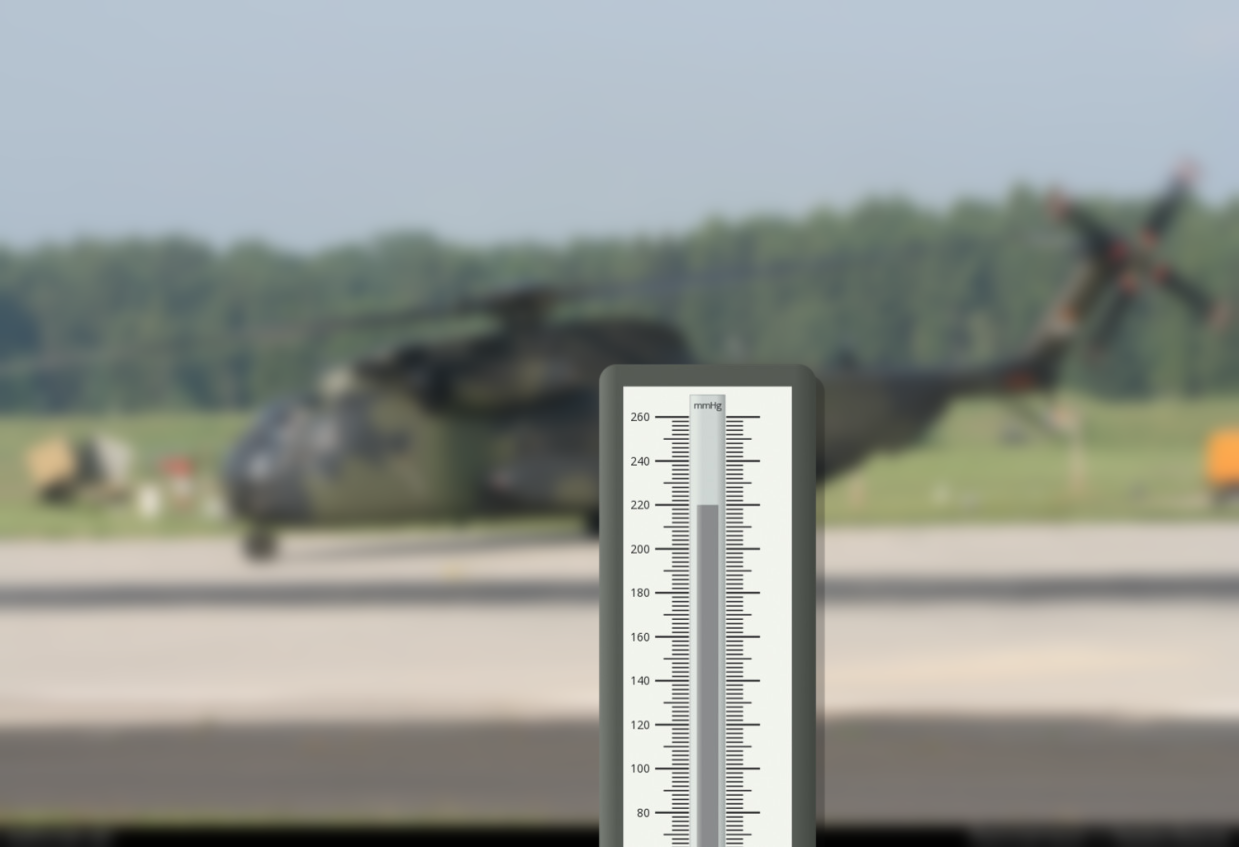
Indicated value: 220 mmHg
